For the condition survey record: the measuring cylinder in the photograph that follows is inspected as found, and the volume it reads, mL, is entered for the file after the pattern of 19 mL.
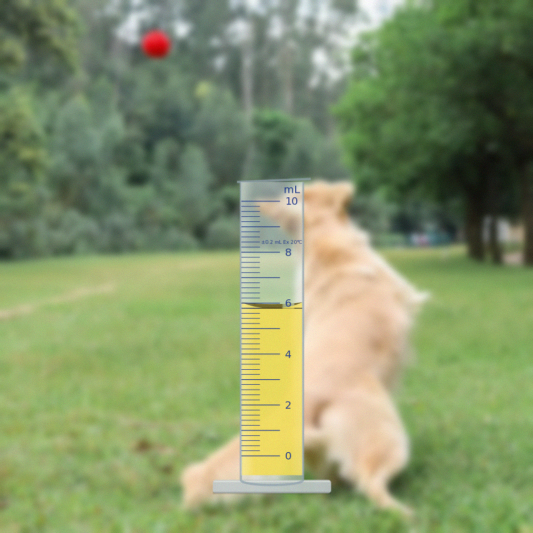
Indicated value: 5.8 mL
